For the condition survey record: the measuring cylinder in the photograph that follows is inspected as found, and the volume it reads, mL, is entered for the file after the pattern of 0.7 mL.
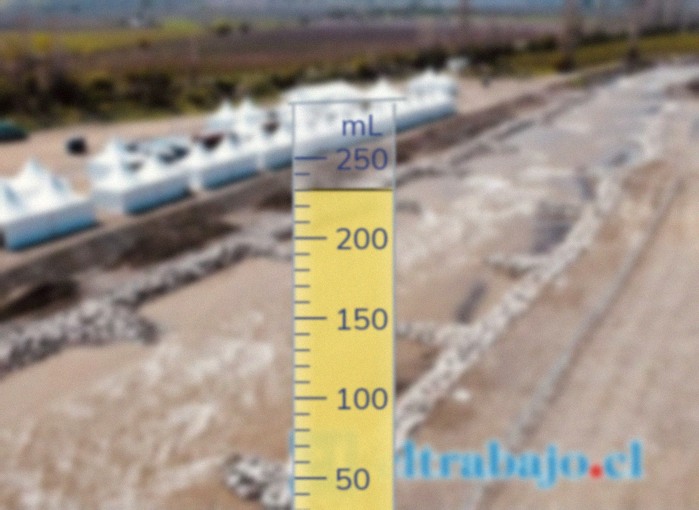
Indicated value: 230 mL
